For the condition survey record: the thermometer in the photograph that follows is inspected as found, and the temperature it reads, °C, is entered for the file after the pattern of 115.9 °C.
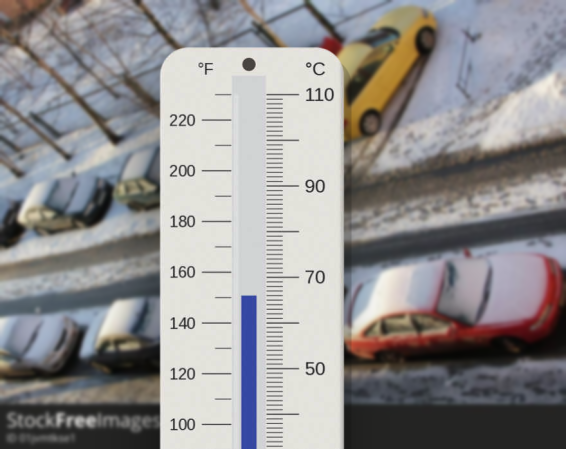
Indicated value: 66 °C
